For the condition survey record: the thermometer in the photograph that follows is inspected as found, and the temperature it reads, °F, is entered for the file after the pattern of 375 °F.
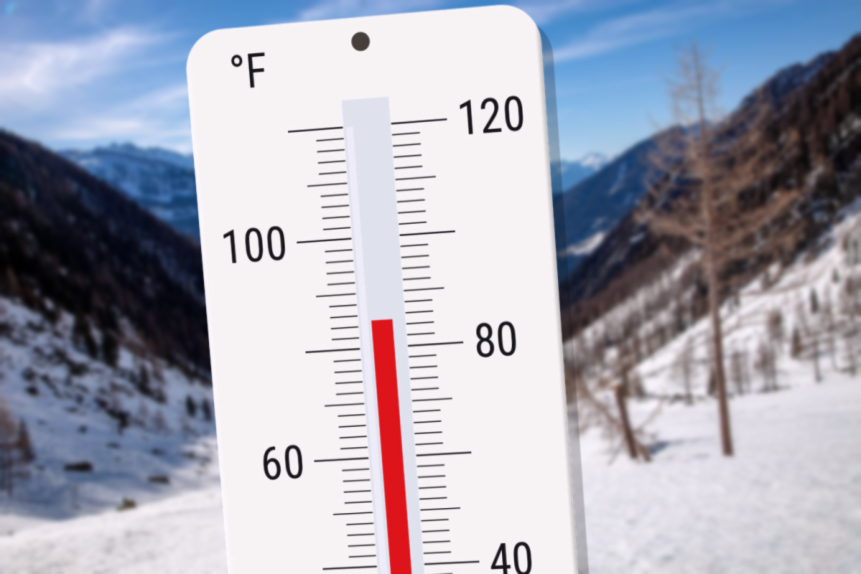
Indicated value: 85 °F
